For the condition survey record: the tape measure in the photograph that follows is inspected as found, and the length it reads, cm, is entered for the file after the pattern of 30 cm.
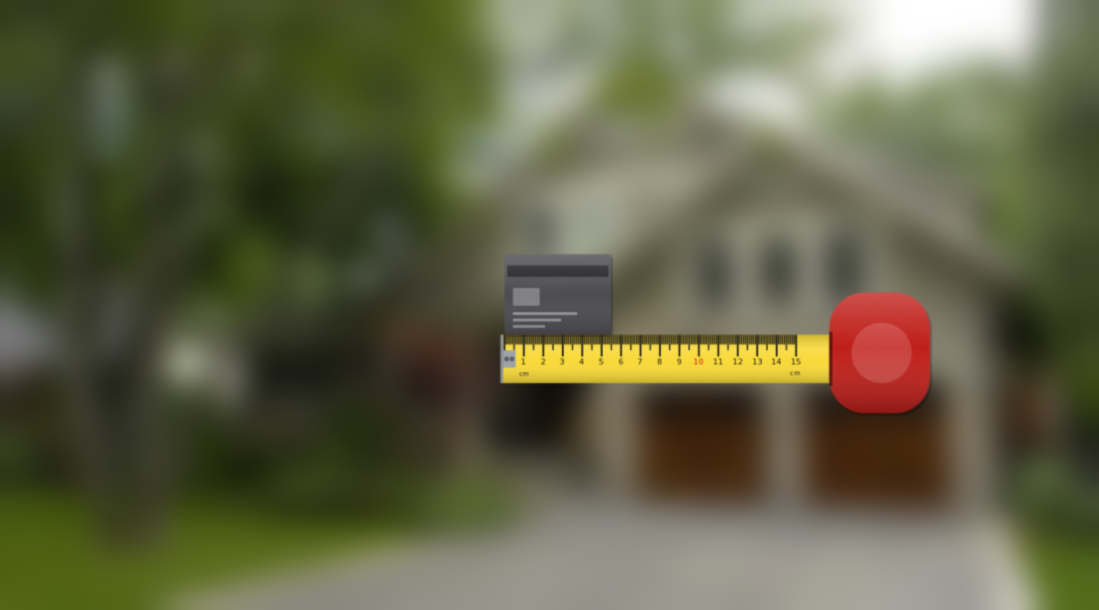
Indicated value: 5.5 cm
